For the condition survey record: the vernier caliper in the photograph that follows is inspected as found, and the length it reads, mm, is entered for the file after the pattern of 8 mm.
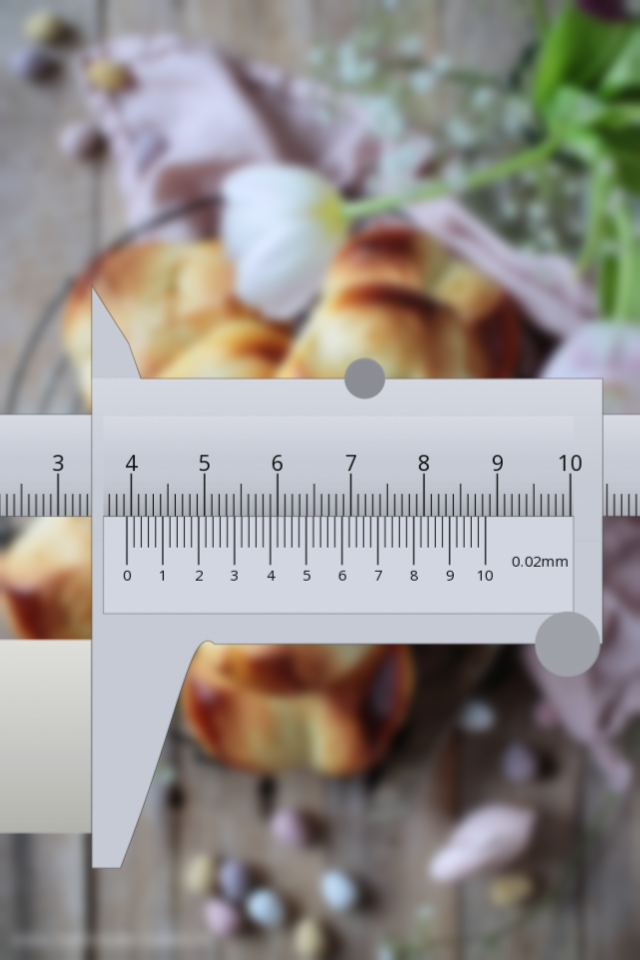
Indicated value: 39.4 mm
